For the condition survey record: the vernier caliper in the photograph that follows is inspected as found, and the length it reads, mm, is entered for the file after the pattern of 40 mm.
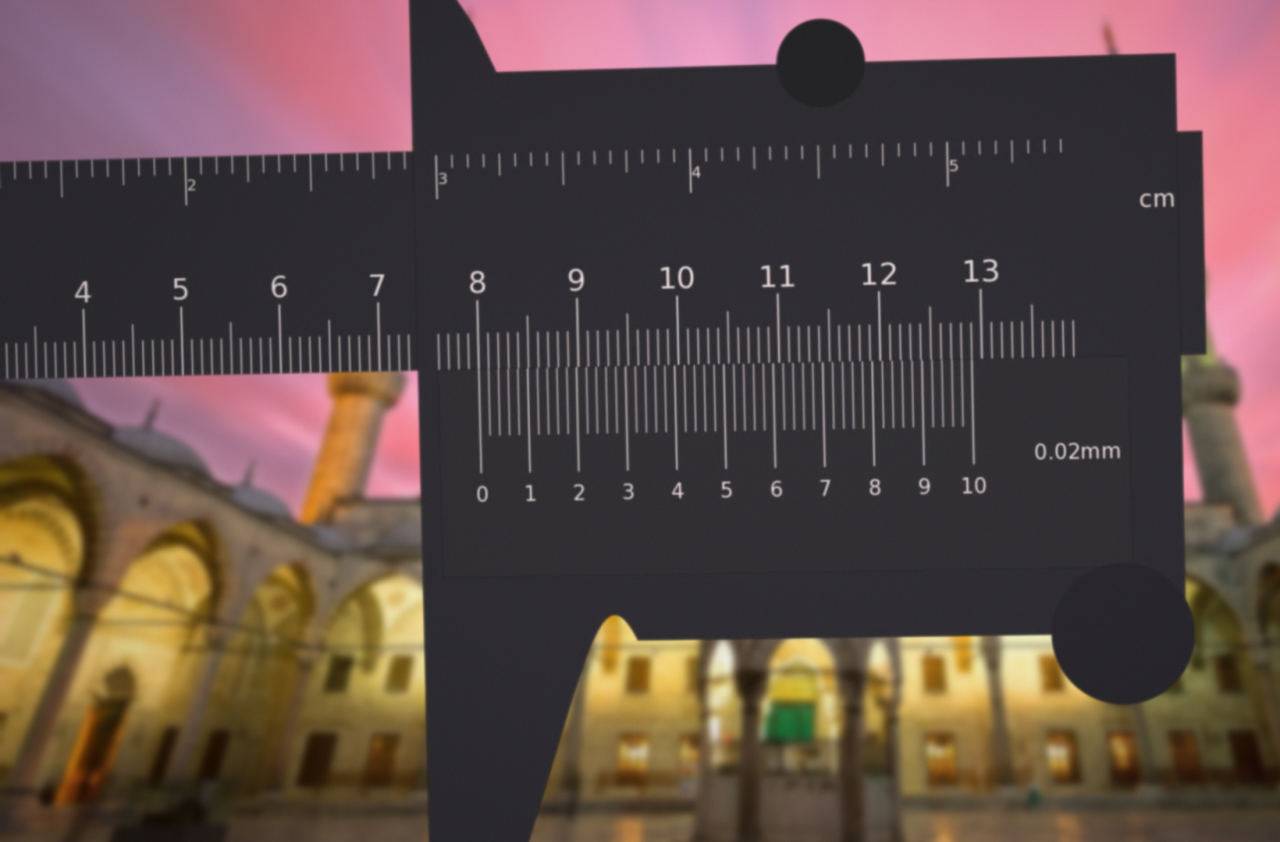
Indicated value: 80.0 mm
